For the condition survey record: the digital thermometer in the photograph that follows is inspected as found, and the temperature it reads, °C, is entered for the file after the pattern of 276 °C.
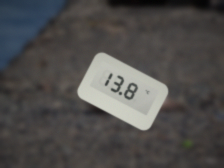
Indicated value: 13.8 °C
